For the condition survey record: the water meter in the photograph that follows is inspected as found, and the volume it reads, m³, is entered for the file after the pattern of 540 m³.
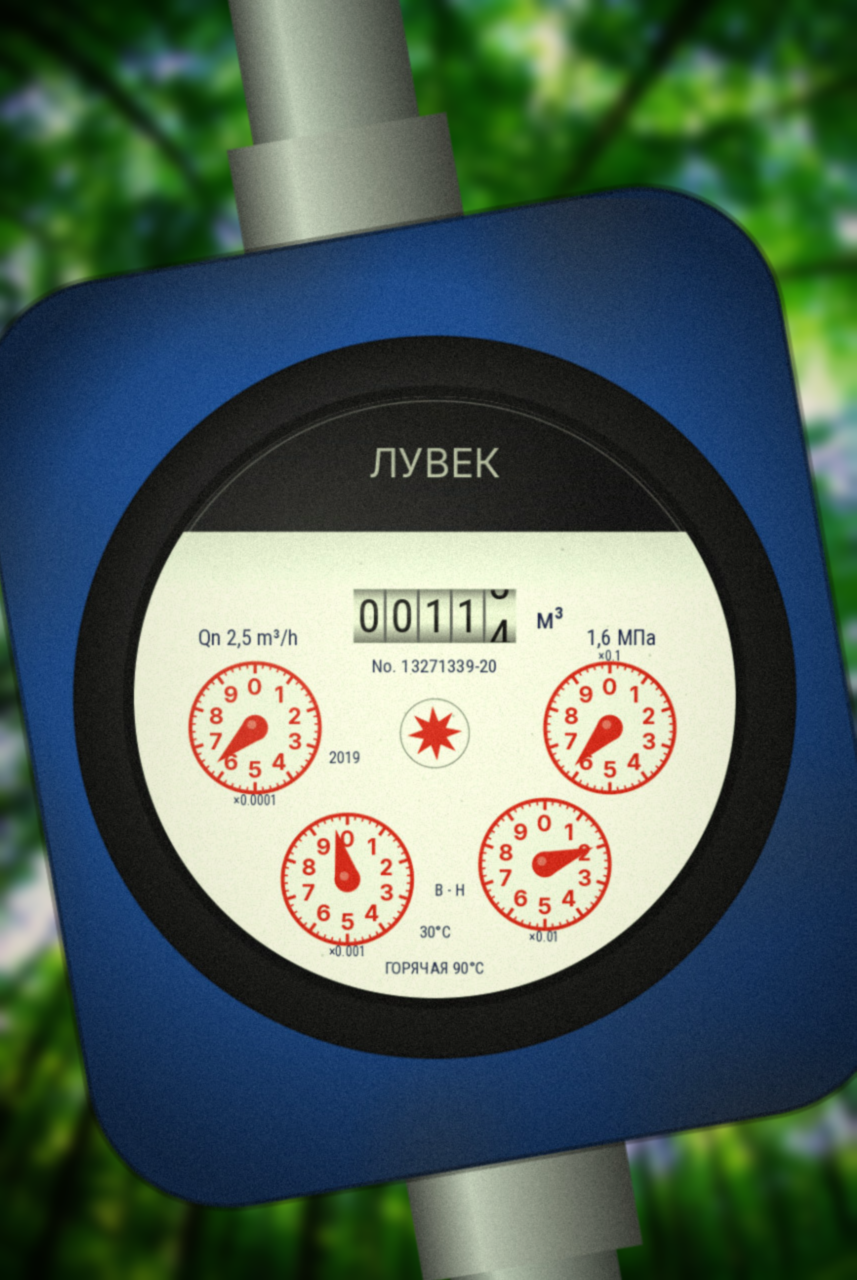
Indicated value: 113.6196 m³
